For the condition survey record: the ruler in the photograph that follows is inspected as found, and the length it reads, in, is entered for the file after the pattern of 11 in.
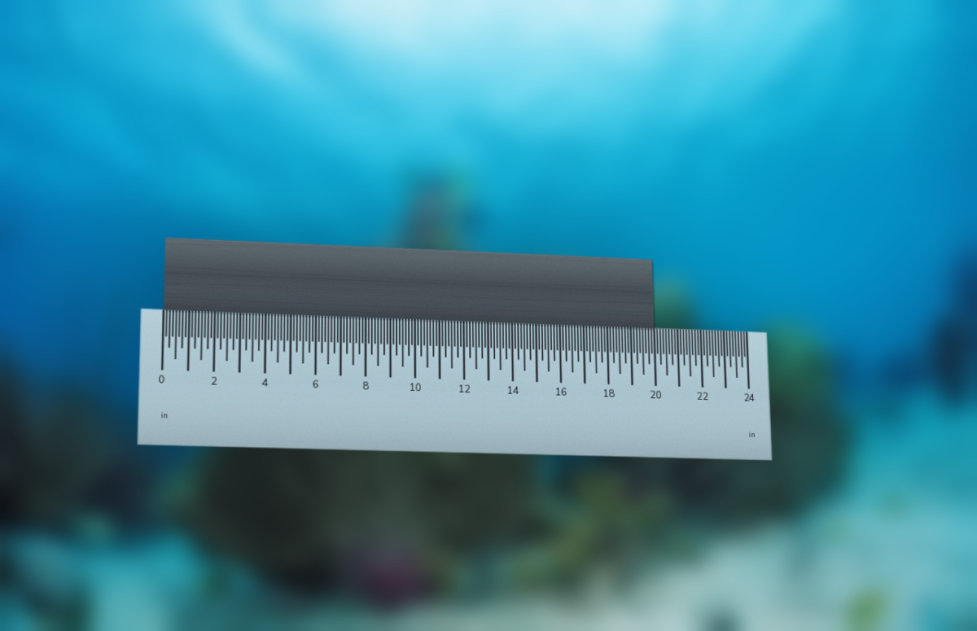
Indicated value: 20 in
